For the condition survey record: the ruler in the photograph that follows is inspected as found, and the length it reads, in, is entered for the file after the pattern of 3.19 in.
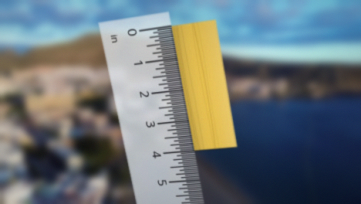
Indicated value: 4 in
